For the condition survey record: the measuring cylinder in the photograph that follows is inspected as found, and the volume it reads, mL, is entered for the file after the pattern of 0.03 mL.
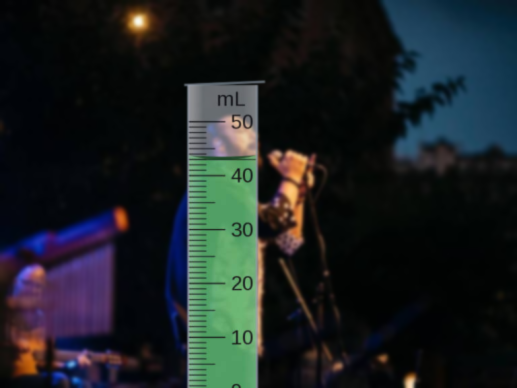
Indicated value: 43 mL
